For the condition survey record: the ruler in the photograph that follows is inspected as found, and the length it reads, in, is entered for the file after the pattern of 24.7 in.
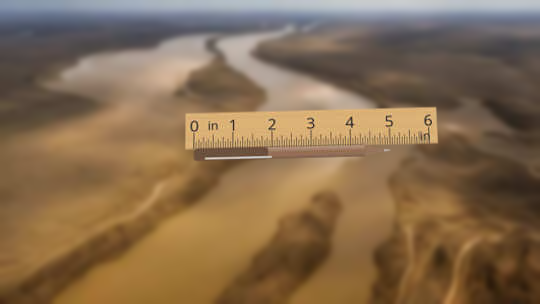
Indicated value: 5 in
